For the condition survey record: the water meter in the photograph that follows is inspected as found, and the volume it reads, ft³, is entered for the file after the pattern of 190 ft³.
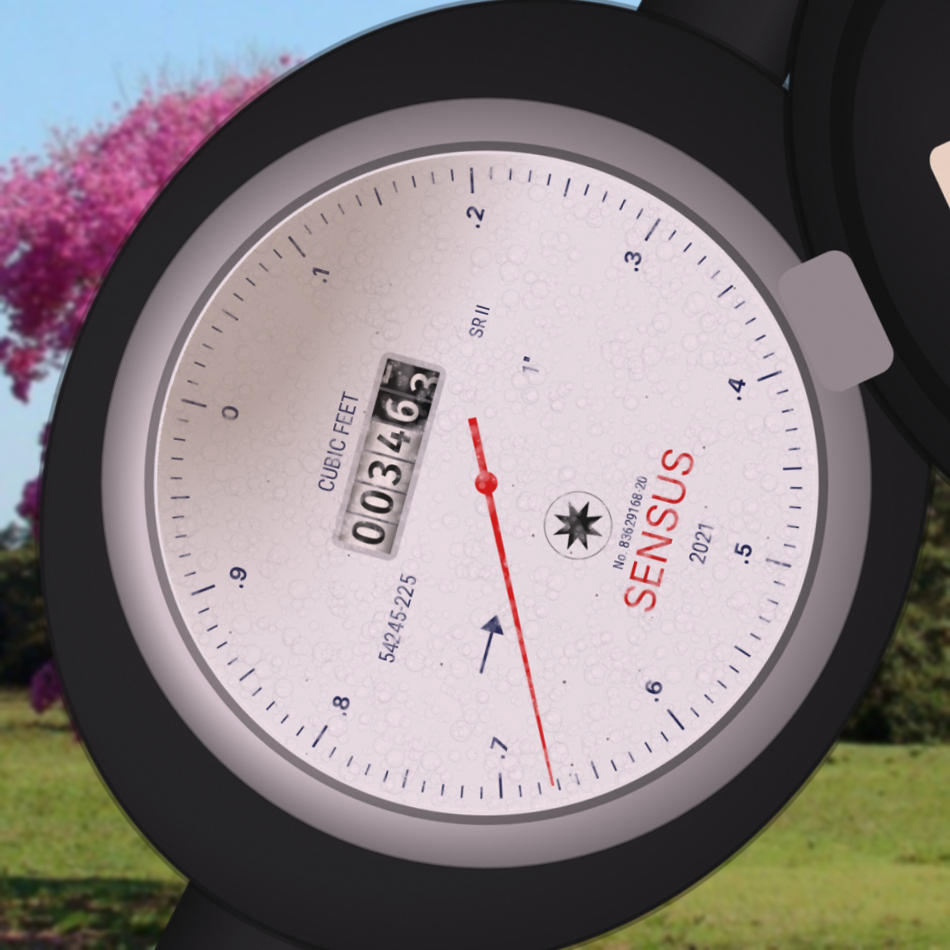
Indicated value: 3462.67 ft³
